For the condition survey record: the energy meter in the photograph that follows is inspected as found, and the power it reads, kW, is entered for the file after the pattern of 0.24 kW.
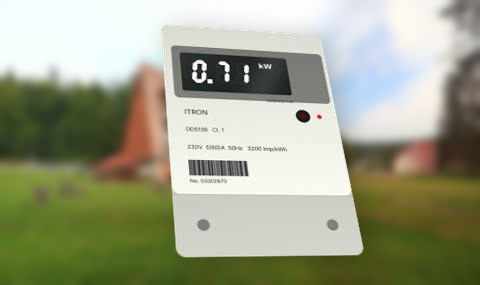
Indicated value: 0.71 kW
